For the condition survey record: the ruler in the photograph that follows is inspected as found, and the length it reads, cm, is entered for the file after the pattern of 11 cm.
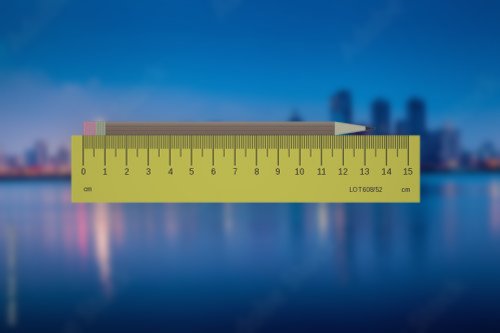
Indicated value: 13.5 cm
